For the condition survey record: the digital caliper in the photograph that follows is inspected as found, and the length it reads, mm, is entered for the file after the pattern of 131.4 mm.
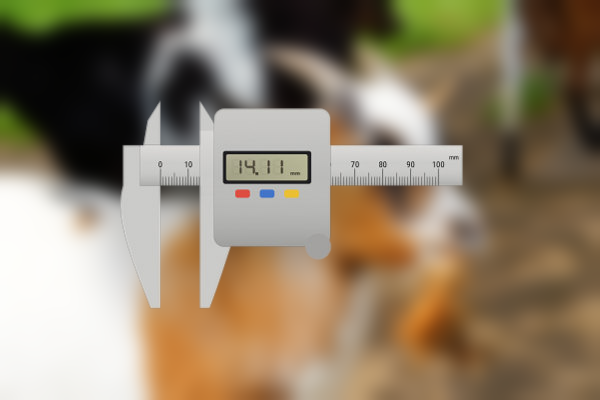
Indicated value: 14.11 mm
